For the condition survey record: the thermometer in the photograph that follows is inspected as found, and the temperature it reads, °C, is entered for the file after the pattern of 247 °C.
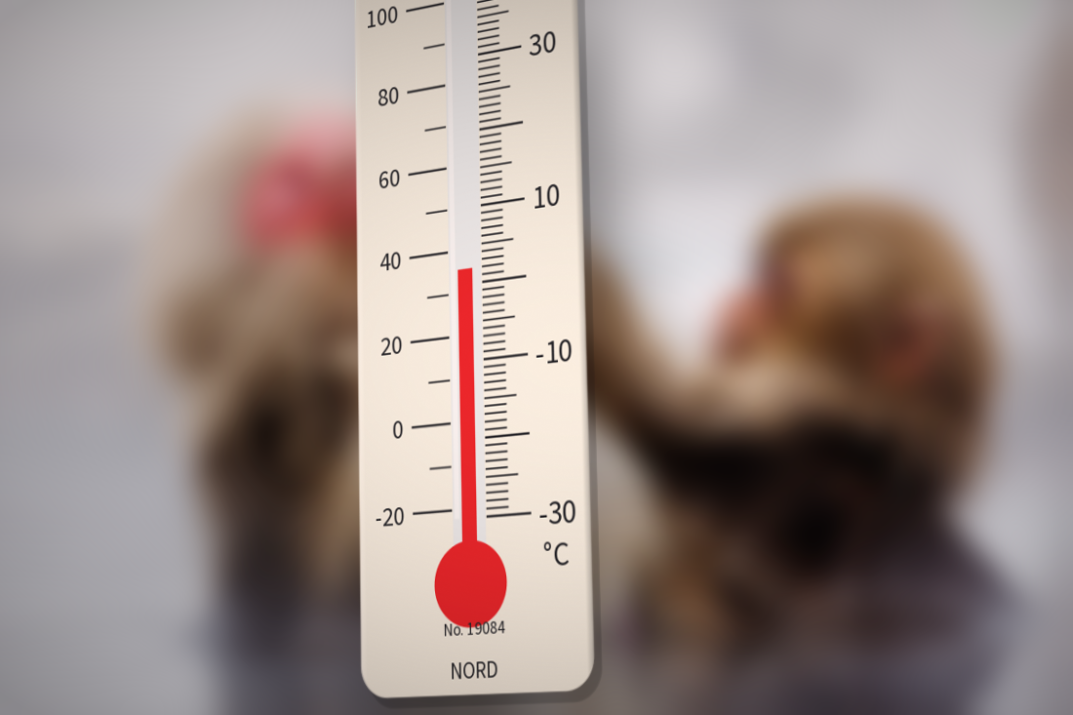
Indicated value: 2 °C
